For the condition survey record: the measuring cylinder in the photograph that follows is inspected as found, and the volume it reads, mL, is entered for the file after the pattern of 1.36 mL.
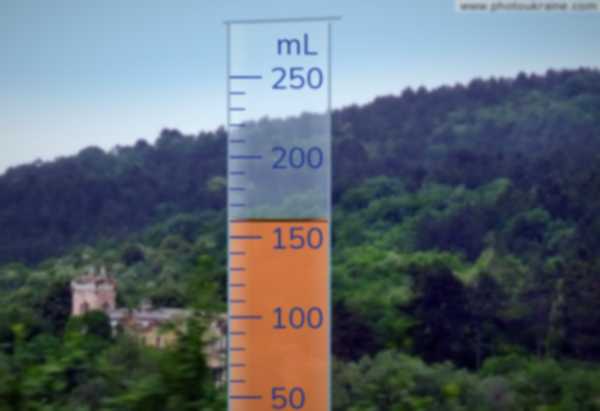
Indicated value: 160 mL
